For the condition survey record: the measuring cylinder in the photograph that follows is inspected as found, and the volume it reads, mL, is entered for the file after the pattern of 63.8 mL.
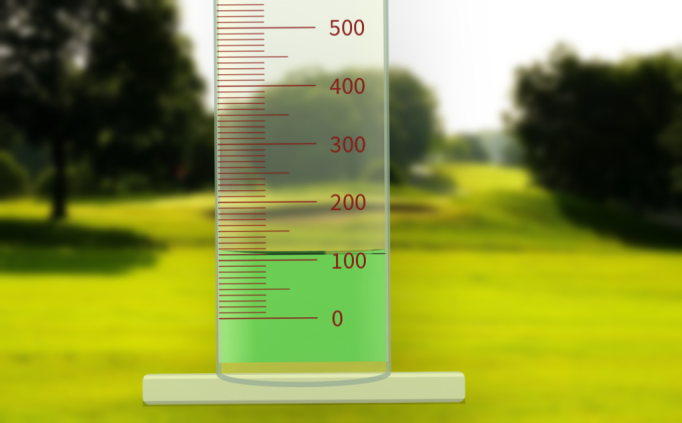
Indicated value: 110 mL
